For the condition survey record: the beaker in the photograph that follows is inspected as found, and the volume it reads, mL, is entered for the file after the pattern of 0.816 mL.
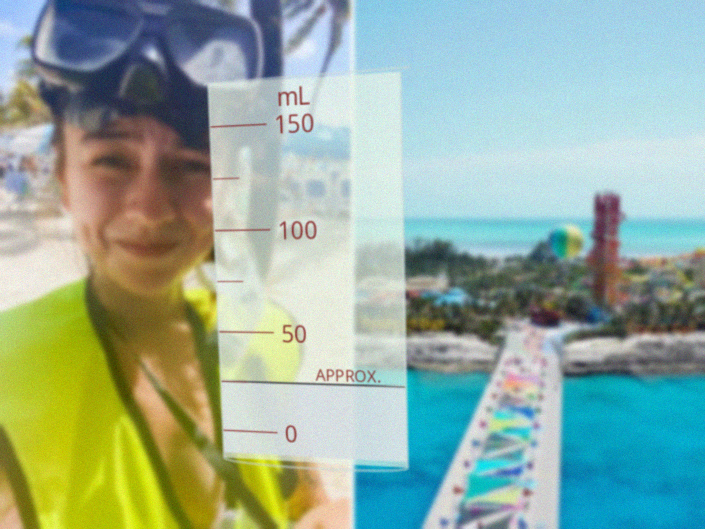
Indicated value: 25 mL
